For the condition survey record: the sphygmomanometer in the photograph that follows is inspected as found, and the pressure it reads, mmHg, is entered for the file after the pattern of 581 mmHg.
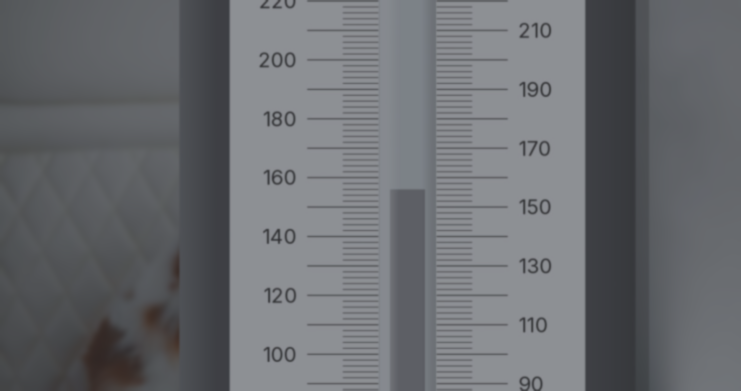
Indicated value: 156 mmHg
